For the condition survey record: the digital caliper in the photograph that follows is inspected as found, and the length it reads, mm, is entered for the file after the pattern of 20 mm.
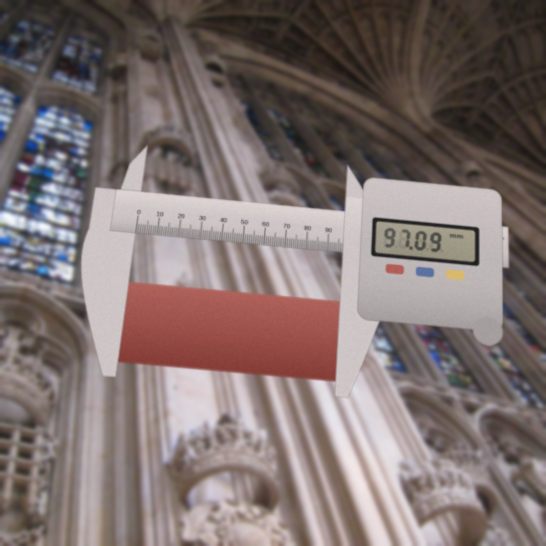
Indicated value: 97.09 mm
